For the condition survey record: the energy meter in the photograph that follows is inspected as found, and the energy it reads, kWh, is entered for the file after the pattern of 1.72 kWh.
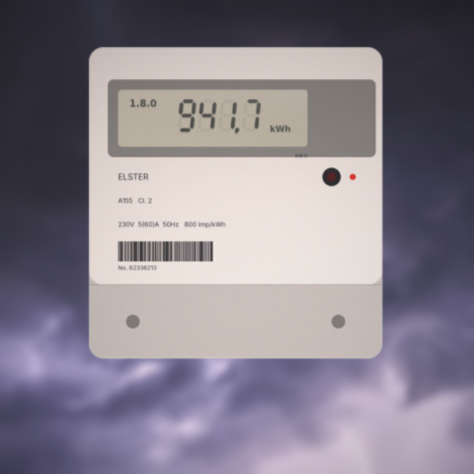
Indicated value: 941.7 kWh
